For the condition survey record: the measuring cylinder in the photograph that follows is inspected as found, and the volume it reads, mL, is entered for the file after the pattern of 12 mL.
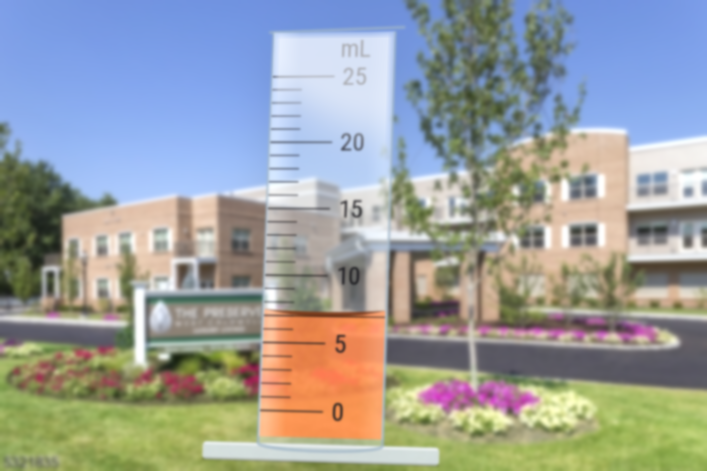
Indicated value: 7 mL
